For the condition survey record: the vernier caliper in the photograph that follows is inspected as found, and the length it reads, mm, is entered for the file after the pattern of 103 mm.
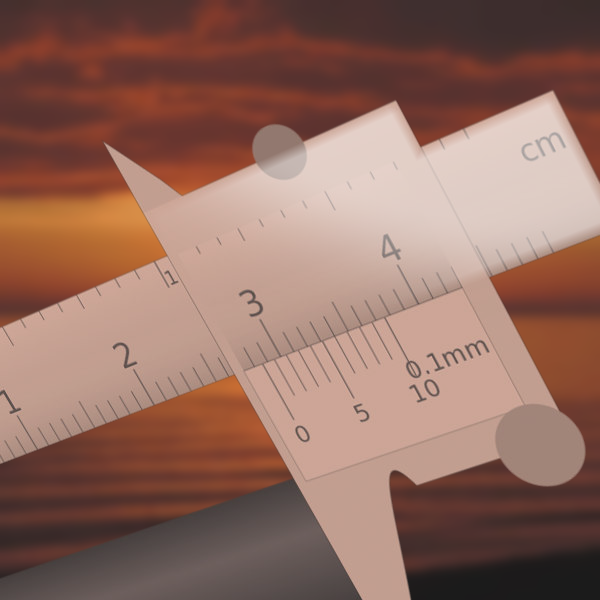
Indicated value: 28.6 mm
